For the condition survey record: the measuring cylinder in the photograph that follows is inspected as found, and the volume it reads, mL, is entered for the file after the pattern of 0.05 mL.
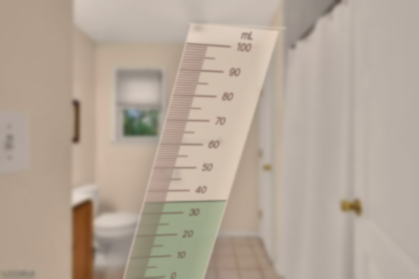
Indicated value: 35 mL
